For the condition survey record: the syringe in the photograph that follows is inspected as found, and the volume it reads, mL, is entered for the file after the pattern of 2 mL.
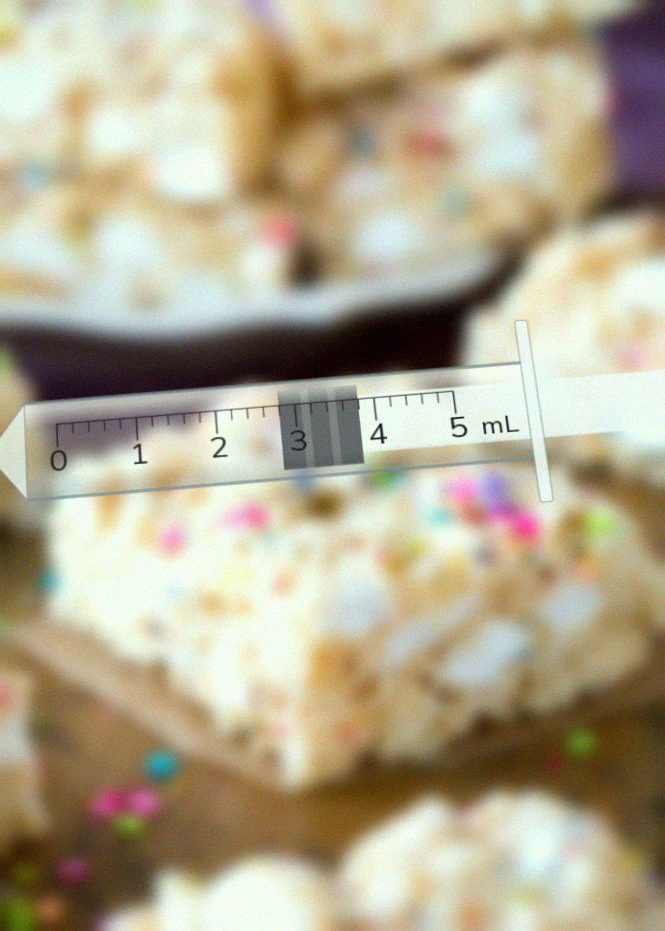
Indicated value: 2.8 mL
